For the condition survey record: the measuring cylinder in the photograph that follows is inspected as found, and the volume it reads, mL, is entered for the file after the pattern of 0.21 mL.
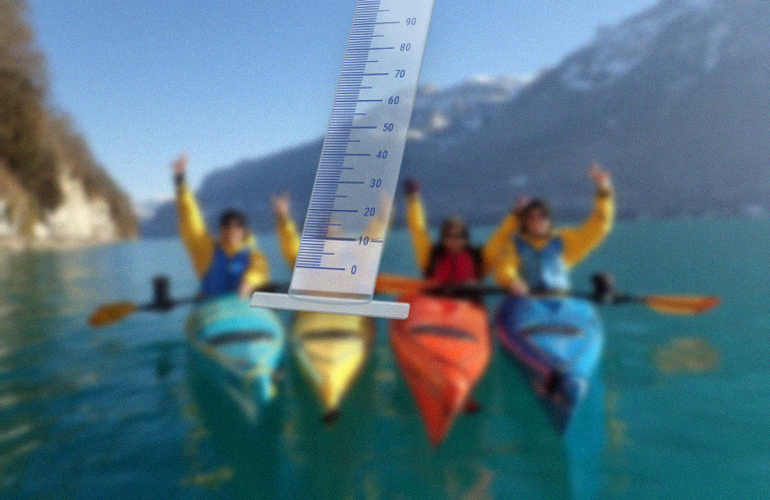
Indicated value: 10 mL
